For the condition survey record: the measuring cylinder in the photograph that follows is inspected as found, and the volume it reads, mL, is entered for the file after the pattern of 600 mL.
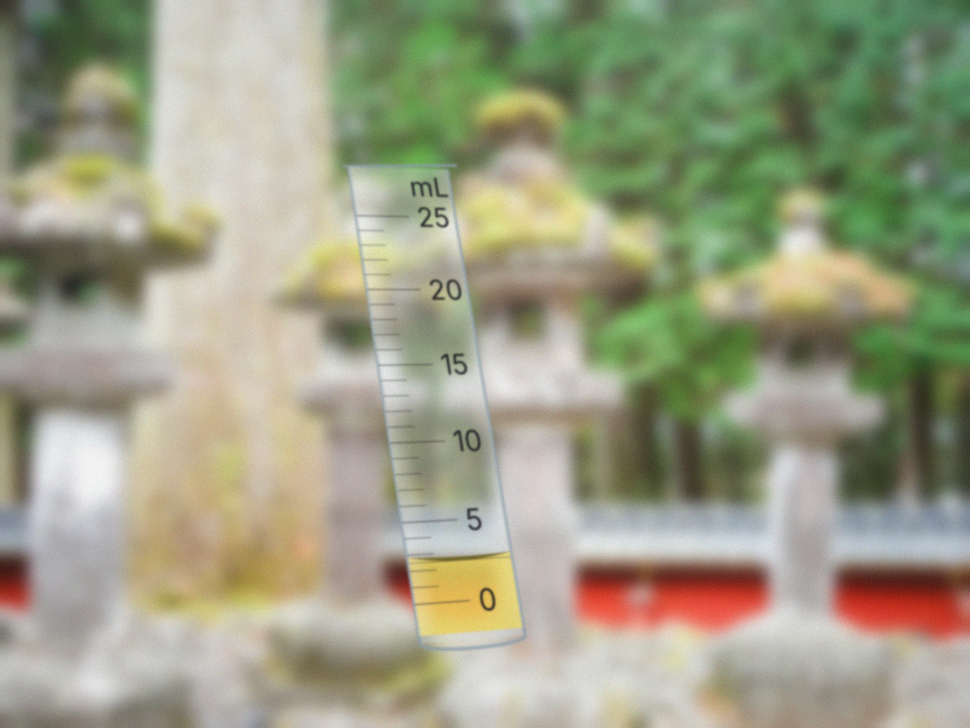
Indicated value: 2.5 mL
